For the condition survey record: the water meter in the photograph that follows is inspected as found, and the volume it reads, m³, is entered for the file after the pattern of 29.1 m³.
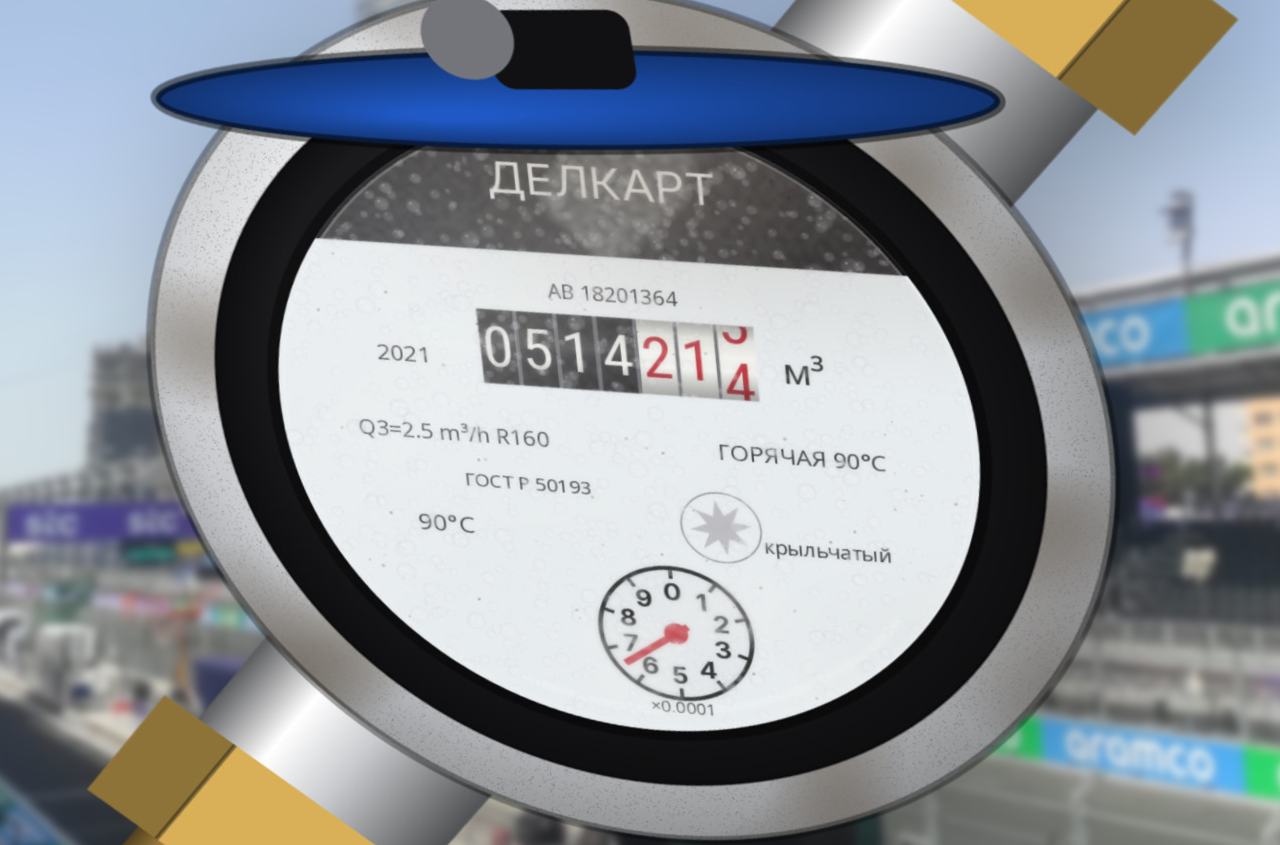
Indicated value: 514.2136 m³
